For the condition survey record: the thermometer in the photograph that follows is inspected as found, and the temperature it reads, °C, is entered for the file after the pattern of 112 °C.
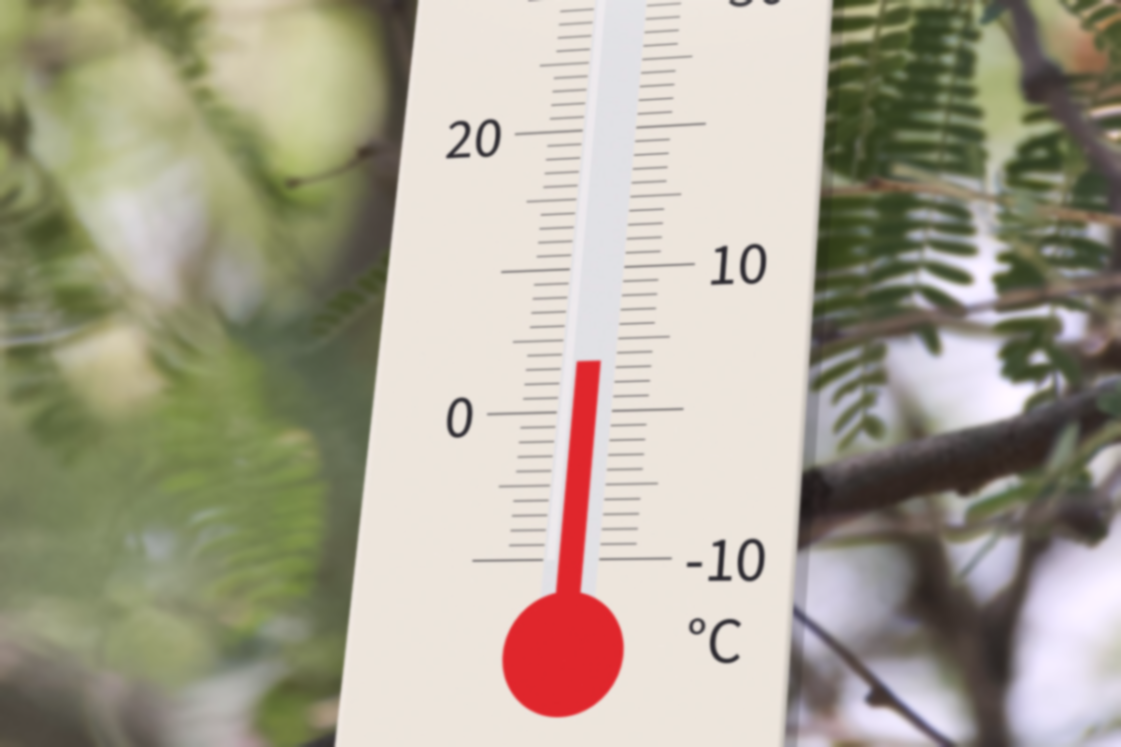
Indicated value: 3.5 °C
